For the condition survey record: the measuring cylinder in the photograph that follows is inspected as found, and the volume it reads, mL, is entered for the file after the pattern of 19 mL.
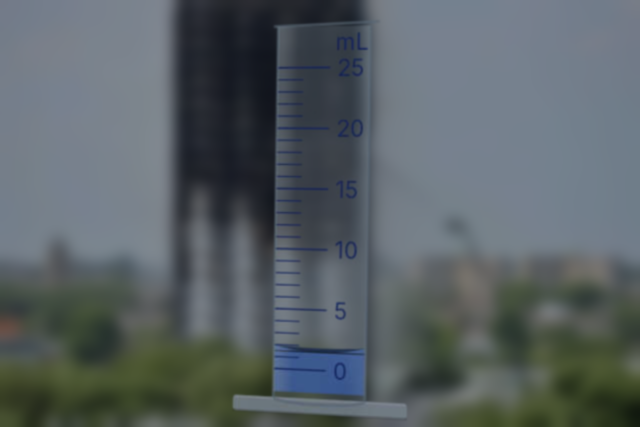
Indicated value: 1.5 mL
